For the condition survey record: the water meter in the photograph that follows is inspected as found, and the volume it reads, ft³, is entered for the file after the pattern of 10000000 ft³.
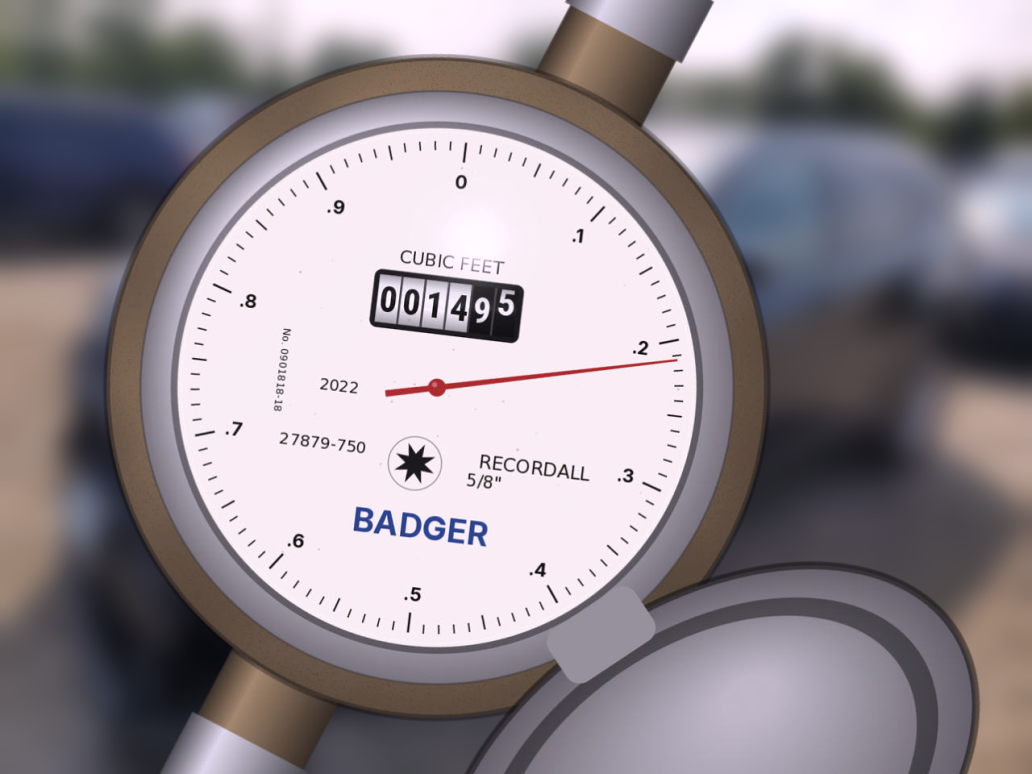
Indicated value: 1495.21 ft³
